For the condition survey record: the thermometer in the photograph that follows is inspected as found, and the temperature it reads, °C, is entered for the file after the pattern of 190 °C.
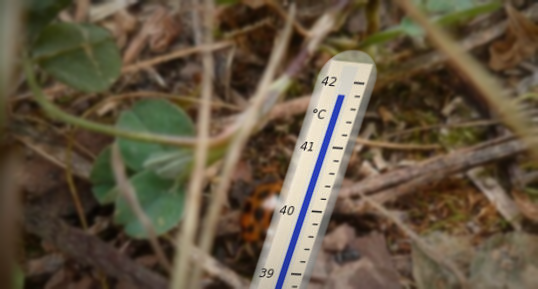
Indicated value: 41.8 °C
